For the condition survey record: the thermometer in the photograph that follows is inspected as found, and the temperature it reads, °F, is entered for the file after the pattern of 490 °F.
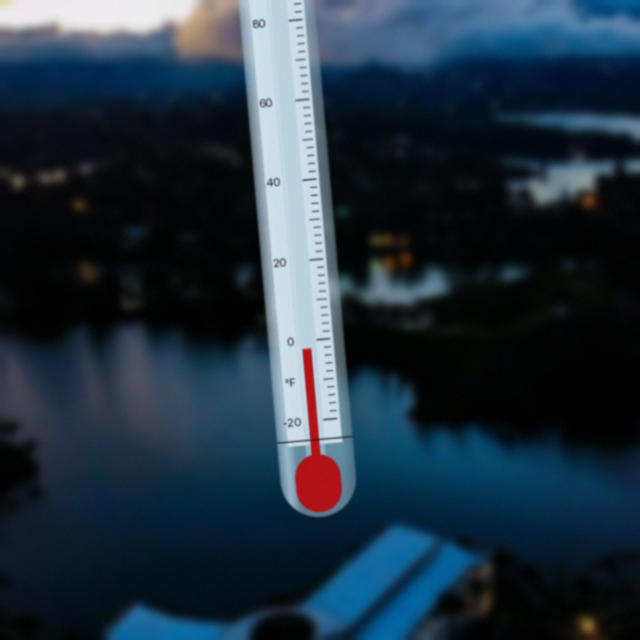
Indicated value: -2 °F
